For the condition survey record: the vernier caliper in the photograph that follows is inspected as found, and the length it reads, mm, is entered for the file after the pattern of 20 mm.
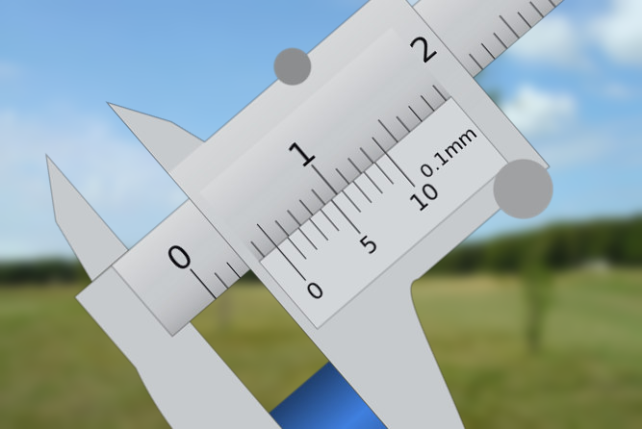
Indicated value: 5.0 mm
